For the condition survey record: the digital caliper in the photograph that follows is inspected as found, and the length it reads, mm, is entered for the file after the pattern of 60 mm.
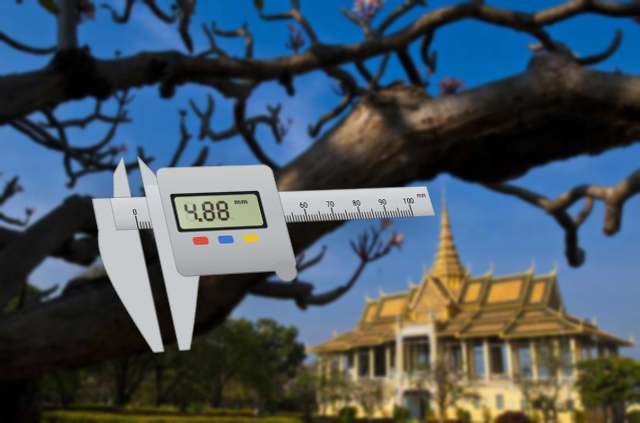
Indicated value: 4.88 mm
